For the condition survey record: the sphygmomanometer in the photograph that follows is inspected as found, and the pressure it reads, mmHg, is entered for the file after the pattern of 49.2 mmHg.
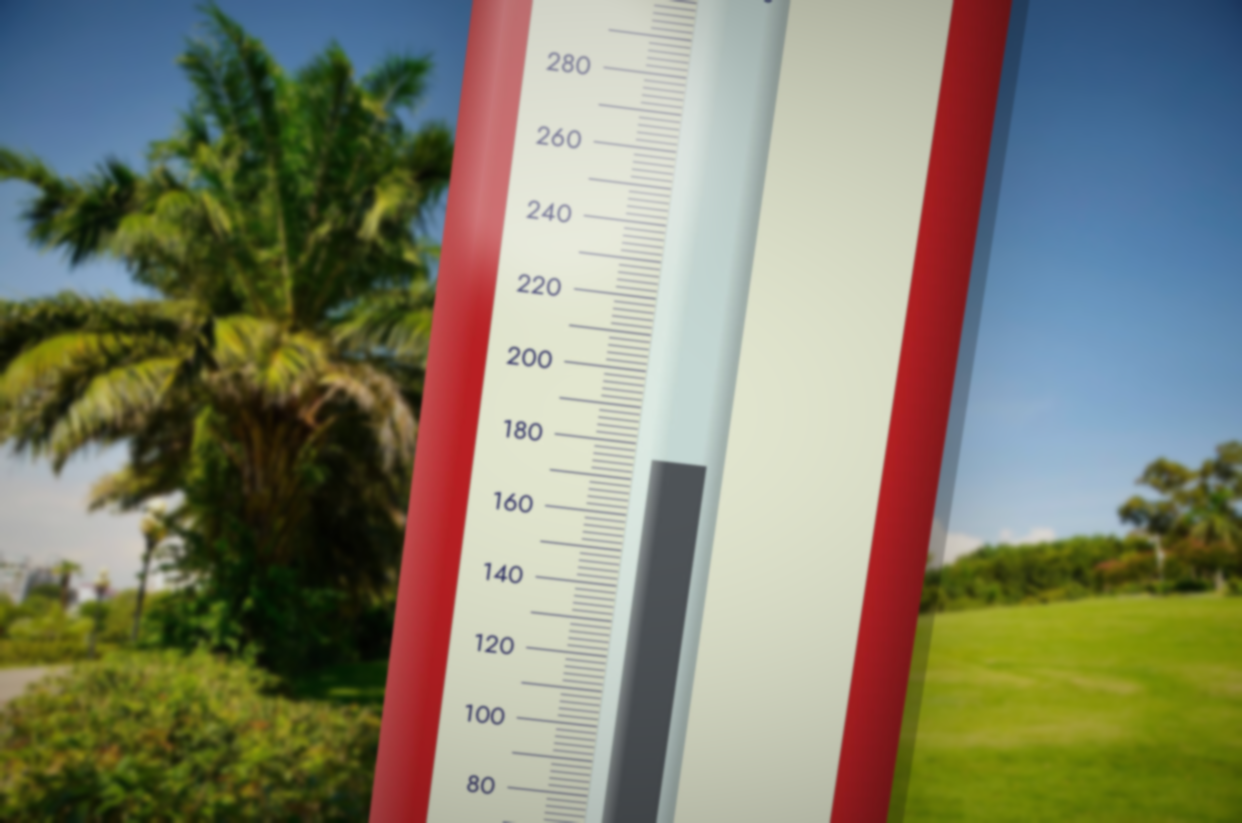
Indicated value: 176 mmHg
